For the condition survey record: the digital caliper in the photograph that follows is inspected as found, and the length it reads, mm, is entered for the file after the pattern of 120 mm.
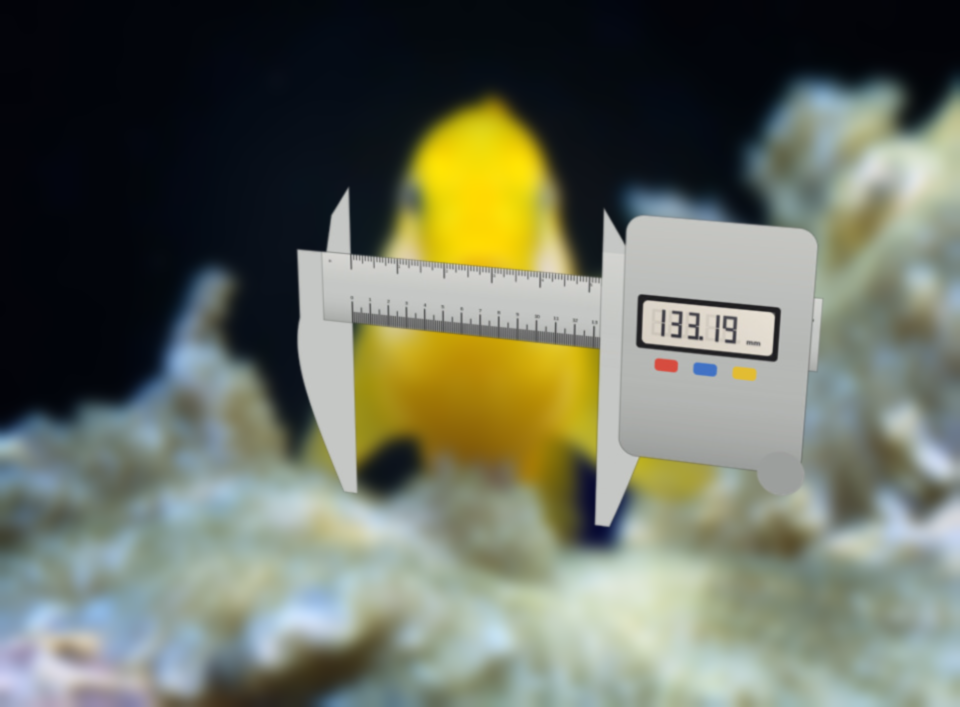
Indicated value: 133.19 mm
